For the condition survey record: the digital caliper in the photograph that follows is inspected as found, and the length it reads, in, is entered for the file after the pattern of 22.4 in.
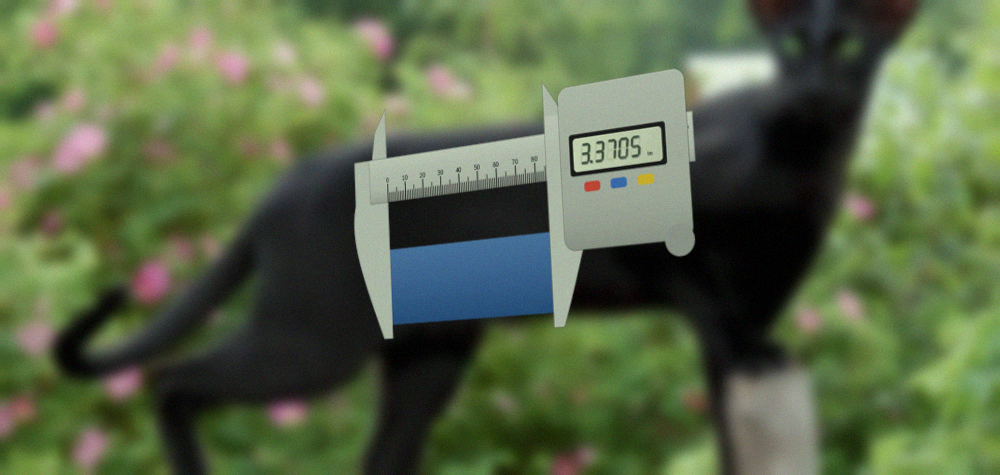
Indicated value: 3.3705 in
